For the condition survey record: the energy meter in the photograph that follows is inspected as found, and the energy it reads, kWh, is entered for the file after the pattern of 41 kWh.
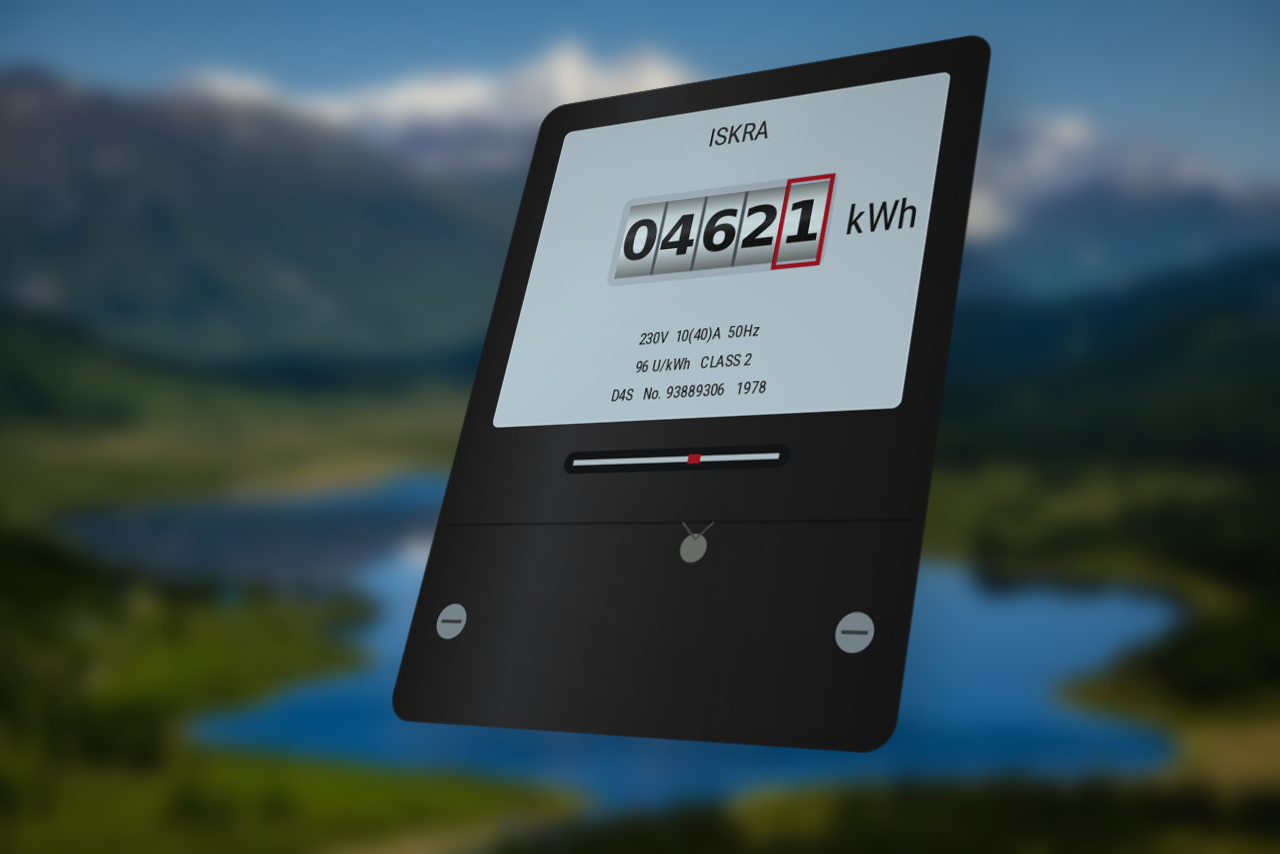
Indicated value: 462.1 kWh
